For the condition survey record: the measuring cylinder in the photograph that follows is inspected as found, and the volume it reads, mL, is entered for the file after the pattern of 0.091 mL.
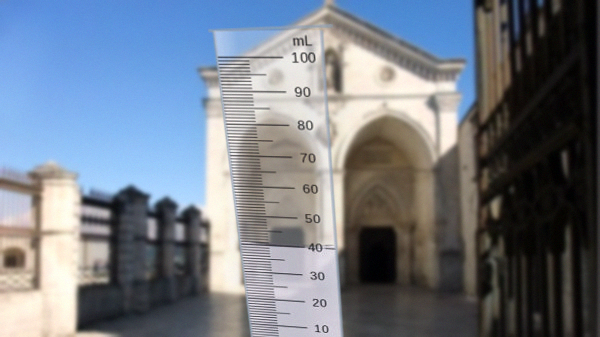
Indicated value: 40 mL
